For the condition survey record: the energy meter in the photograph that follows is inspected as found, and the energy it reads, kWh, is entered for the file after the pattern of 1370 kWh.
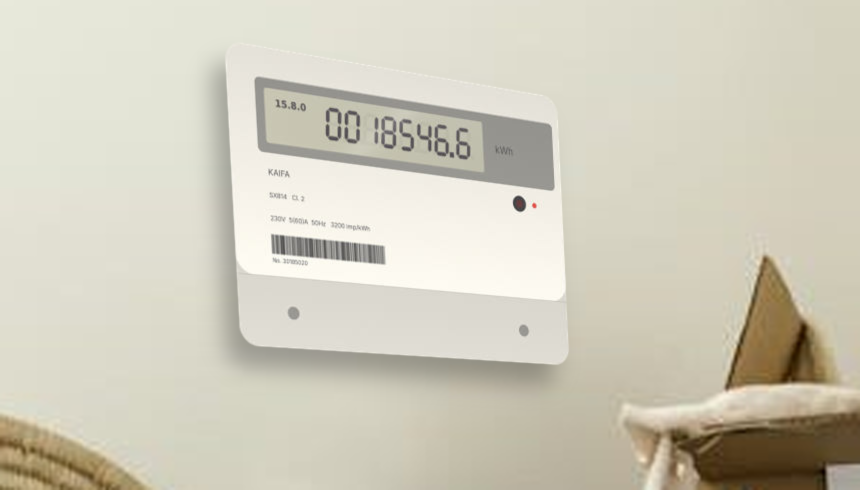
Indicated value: 18546.6 kWh
